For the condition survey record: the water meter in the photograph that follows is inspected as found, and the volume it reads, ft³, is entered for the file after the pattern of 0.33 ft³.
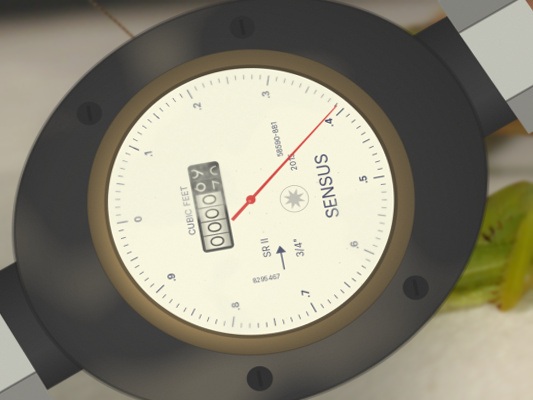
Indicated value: 69.39 ft³
